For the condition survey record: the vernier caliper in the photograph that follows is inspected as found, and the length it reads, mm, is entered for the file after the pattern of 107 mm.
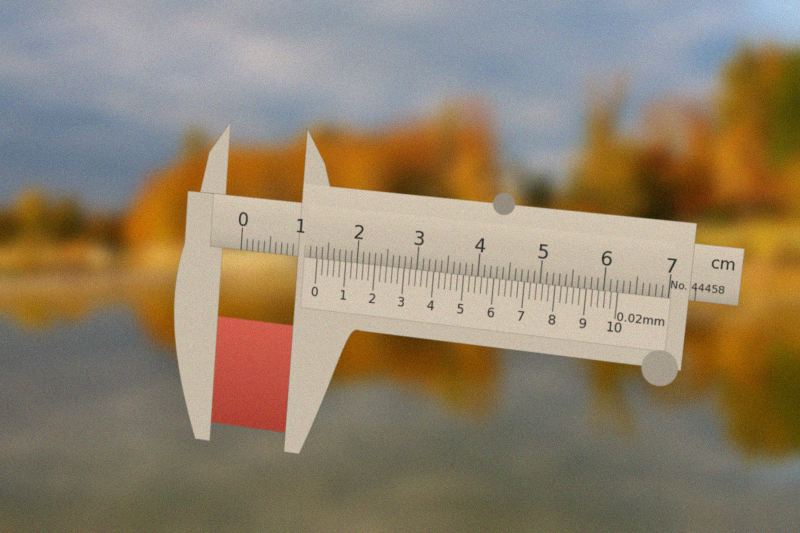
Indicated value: 13.2 mm
